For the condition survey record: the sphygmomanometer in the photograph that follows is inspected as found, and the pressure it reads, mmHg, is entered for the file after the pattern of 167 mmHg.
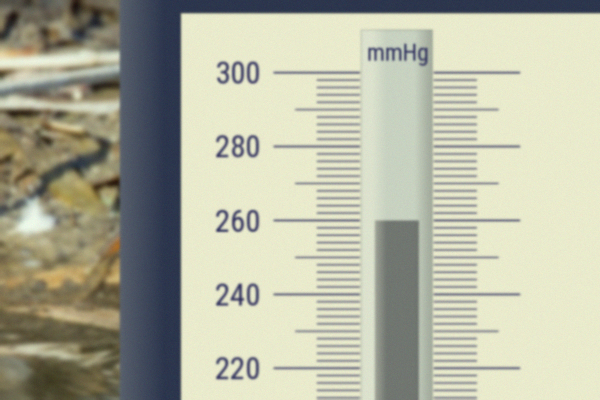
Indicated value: 260 mmHg
